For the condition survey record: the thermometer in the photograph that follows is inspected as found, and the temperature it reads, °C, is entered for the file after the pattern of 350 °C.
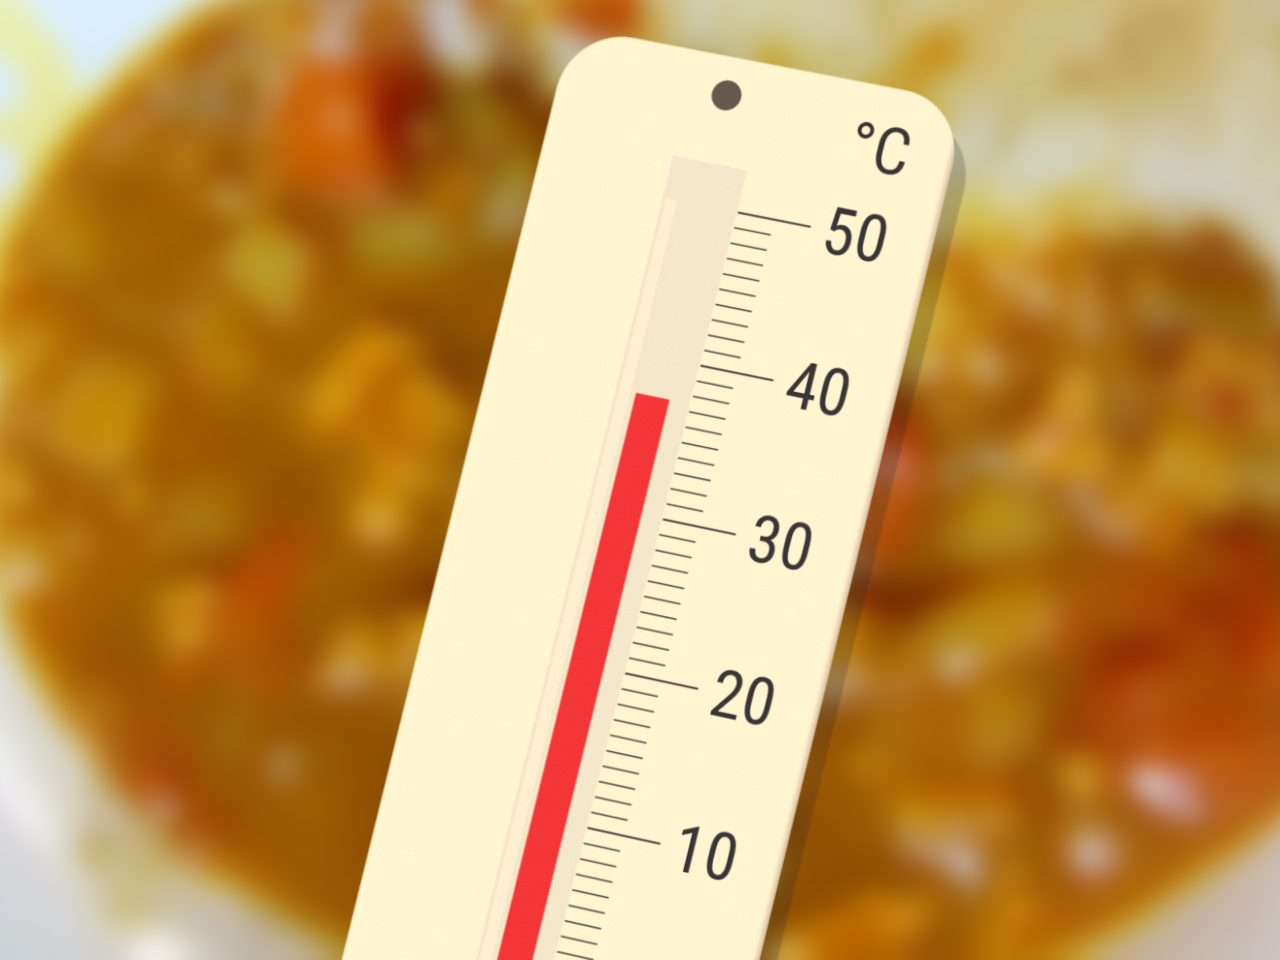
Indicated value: 37.5 °C
